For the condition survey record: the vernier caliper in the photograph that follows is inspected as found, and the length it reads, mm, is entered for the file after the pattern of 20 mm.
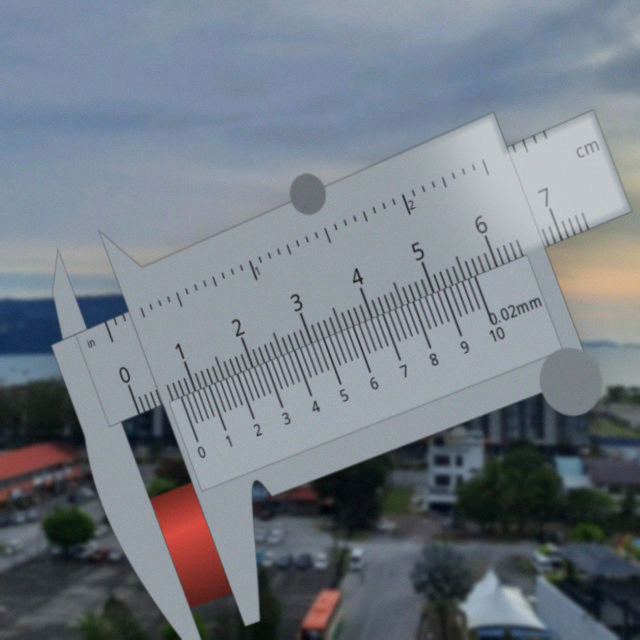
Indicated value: 7.5 mm
